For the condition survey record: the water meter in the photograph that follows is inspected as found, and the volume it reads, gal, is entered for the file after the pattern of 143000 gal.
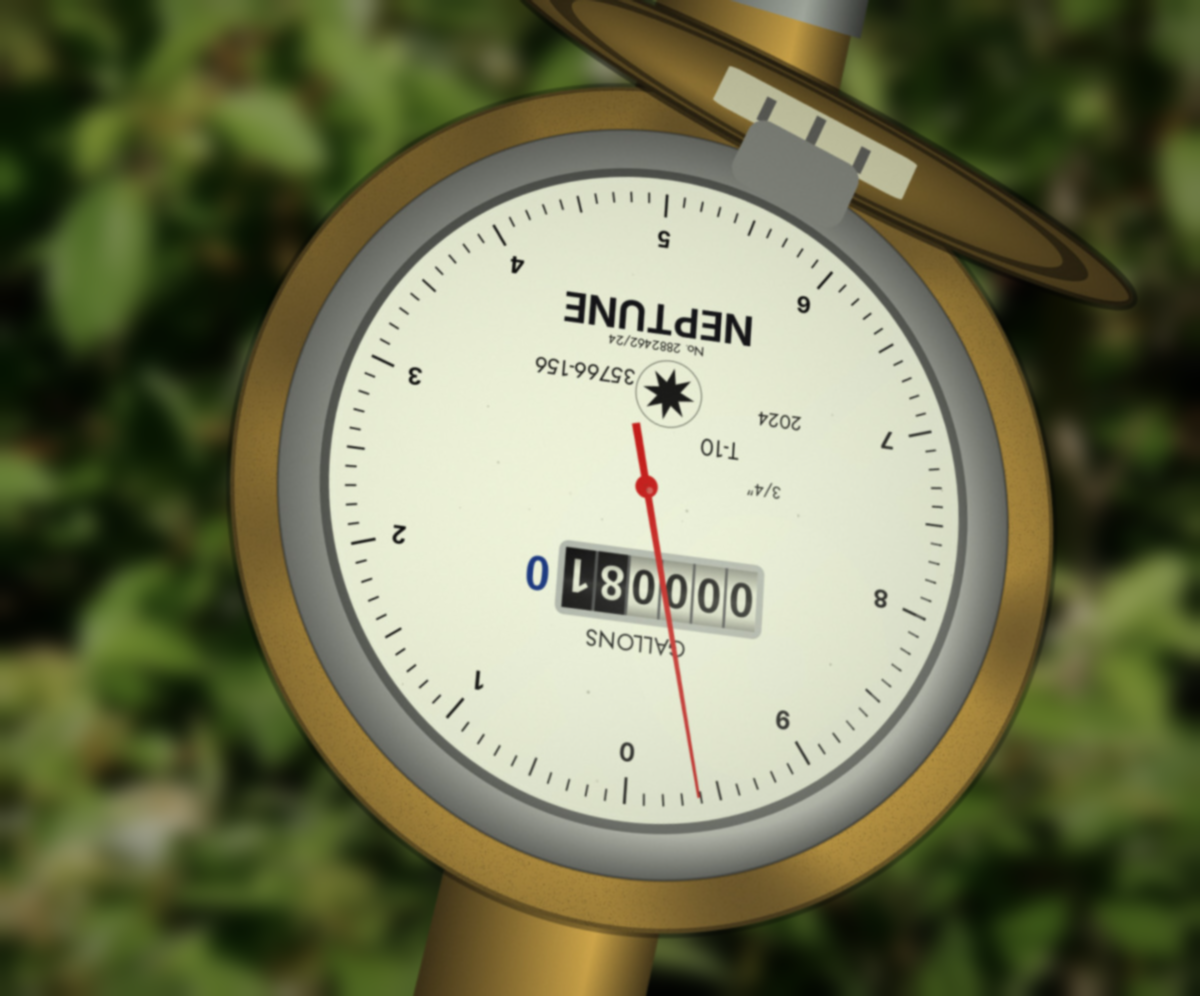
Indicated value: 809.6 gal
